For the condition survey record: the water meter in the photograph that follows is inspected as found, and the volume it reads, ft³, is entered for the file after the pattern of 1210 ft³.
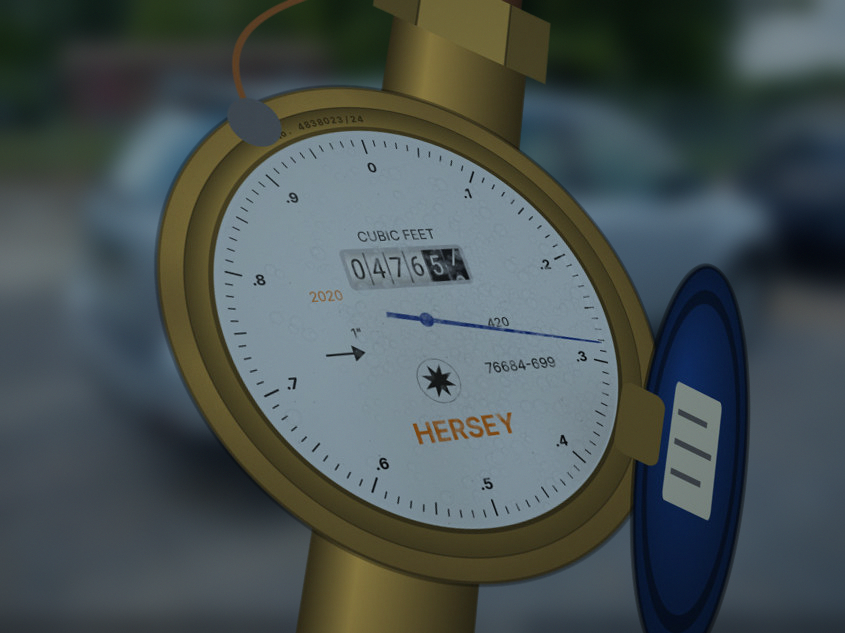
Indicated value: 47657.28 ft³
